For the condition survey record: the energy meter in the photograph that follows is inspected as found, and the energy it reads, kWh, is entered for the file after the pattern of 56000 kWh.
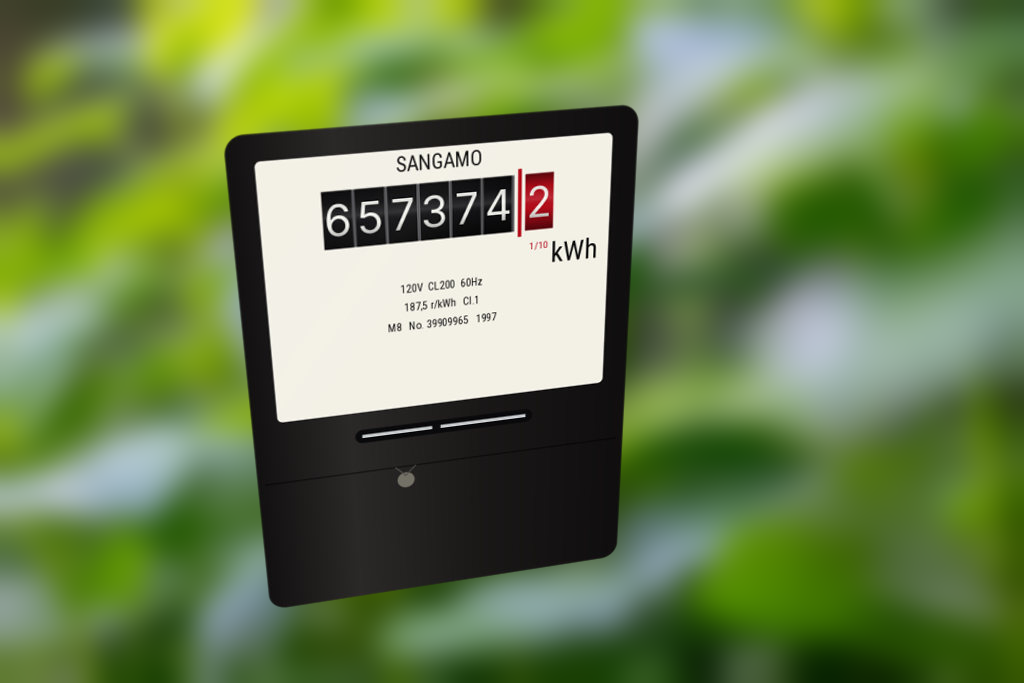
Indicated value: 657374.2 kWh
